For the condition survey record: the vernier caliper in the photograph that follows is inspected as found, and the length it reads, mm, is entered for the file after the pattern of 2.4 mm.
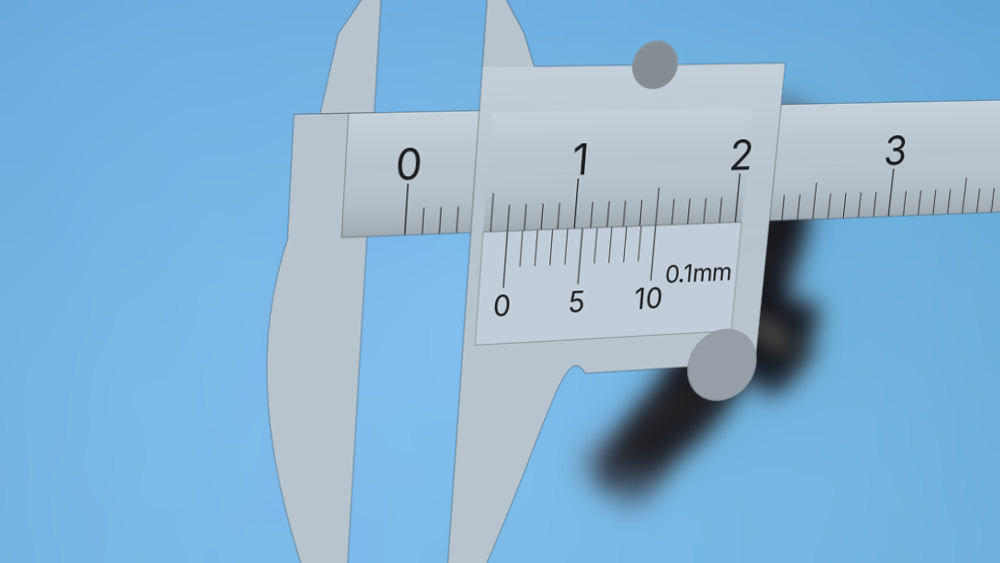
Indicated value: 6.0 mm
